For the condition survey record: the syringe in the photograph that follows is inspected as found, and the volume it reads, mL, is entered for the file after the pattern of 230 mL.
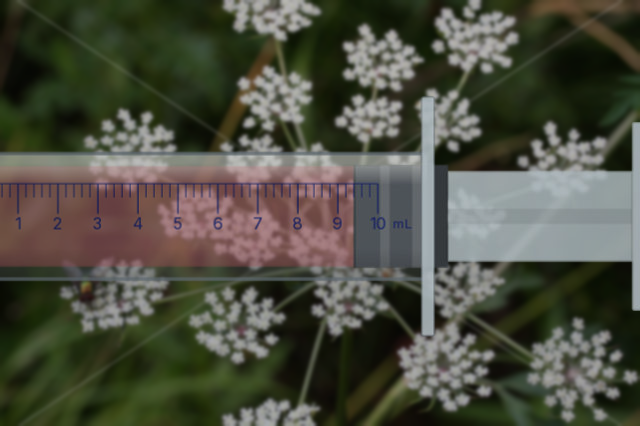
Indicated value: 9.4 mL
